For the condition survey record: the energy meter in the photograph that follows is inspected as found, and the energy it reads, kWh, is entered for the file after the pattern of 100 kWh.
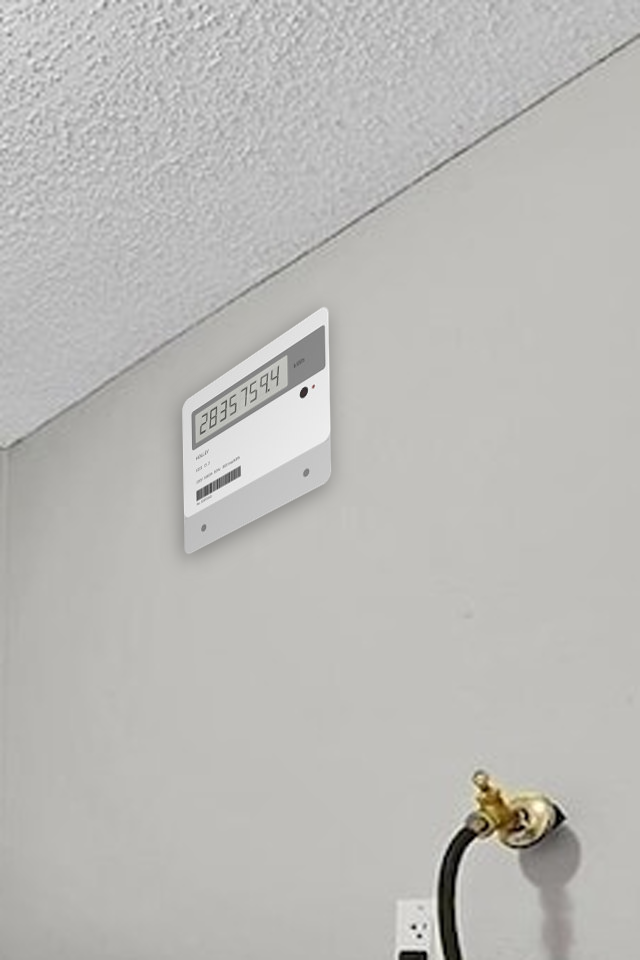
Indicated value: 2835759.4 kWh
